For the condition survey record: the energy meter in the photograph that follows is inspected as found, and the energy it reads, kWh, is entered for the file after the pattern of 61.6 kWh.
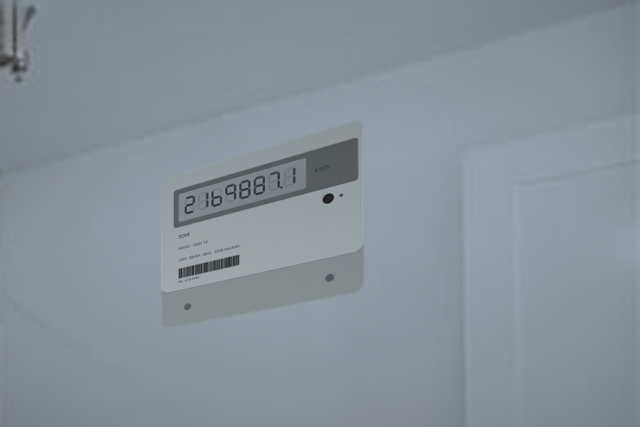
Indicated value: 2169887.1 kWh
